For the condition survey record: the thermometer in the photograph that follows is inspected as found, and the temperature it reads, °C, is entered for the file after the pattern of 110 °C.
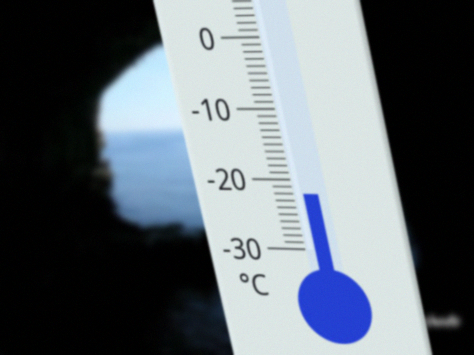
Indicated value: -22 °C
